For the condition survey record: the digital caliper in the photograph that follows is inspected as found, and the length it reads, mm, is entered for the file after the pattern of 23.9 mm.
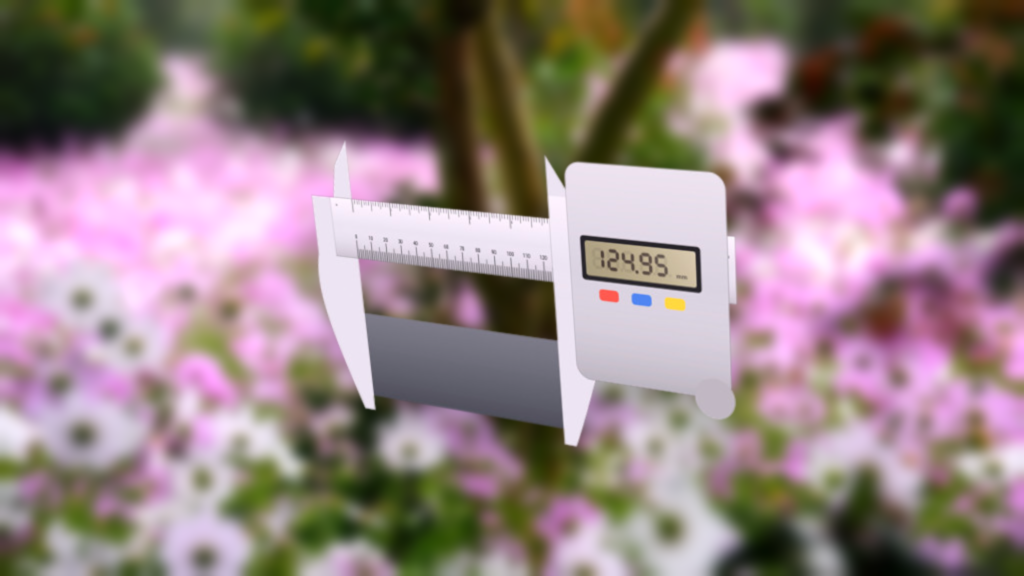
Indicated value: 124.95 mm
